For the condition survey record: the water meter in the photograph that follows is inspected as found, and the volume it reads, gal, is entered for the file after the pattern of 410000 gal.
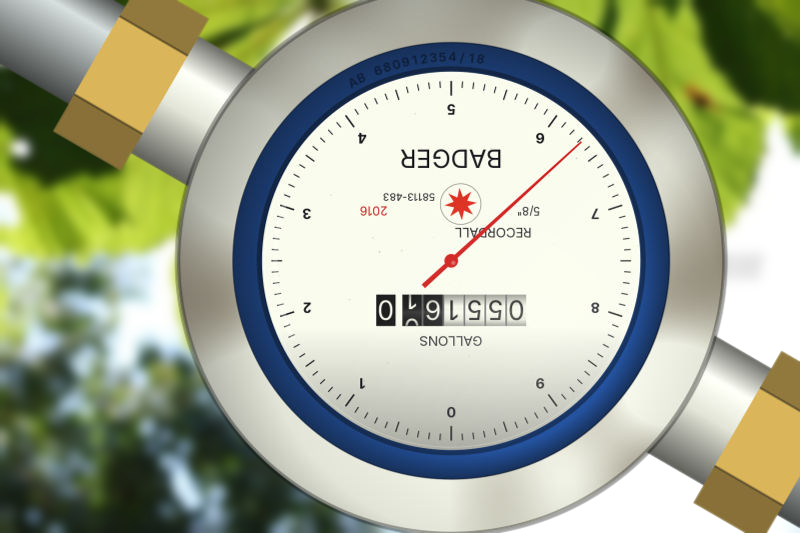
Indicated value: 551606.3 gal
